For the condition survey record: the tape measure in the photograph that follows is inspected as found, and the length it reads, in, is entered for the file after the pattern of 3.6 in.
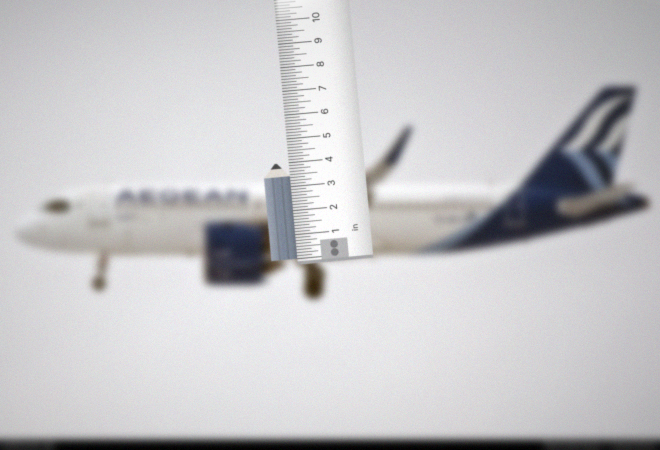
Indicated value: 4 in
